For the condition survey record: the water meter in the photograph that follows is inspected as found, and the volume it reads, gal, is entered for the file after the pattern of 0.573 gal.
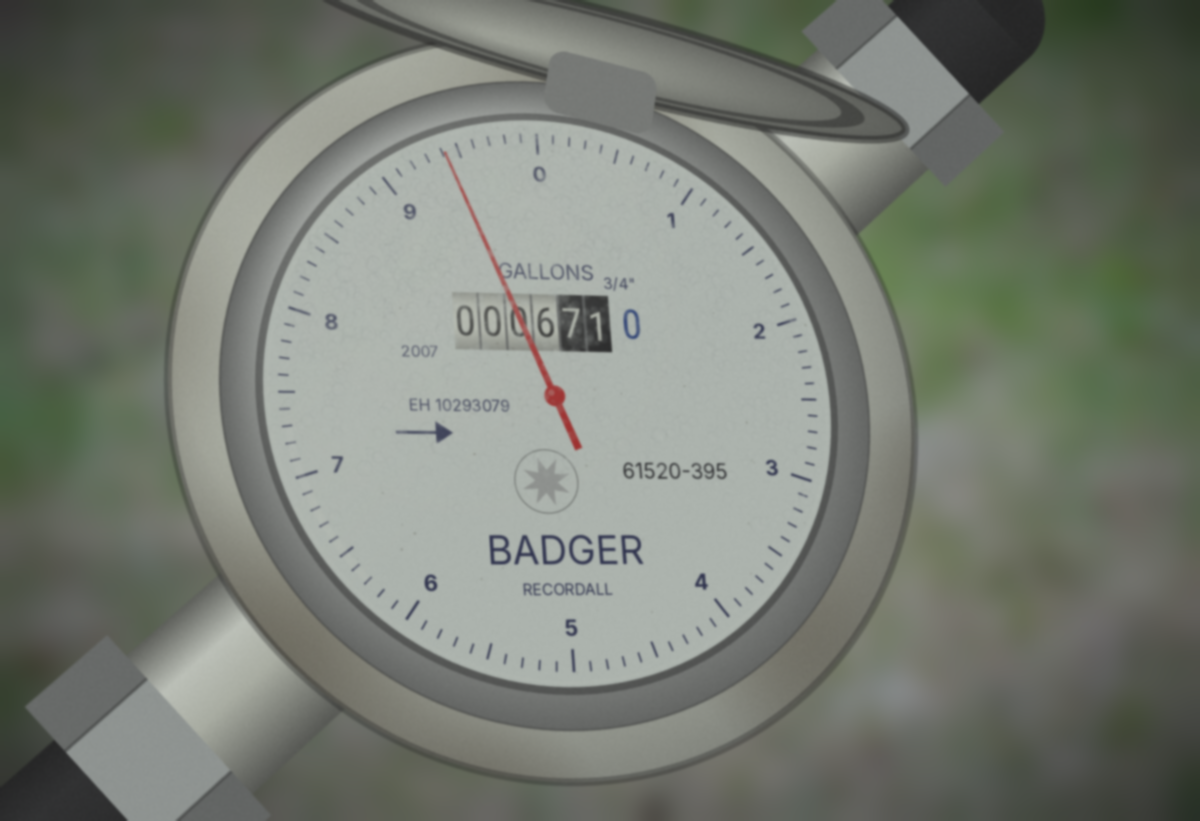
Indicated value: 6709.4 gal
